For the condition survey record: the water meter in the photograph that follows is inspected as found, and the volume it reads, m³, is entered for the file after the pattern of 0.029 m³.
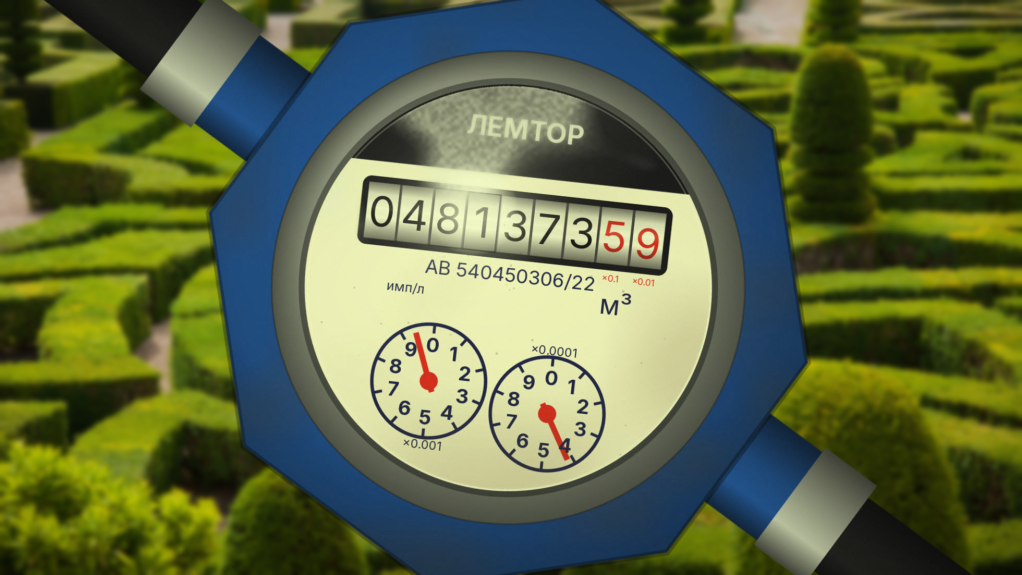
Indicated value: 481373.5894 m³
